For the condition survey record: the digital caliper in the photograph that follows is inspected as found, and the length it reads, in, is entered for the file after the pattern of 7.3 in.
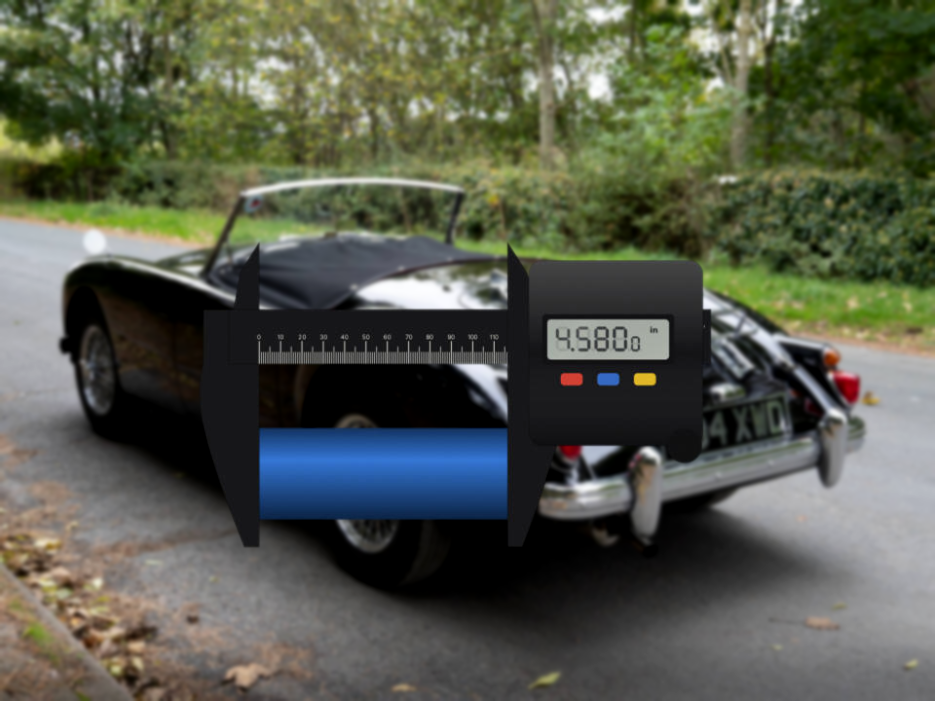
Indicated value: 4.5800 in
